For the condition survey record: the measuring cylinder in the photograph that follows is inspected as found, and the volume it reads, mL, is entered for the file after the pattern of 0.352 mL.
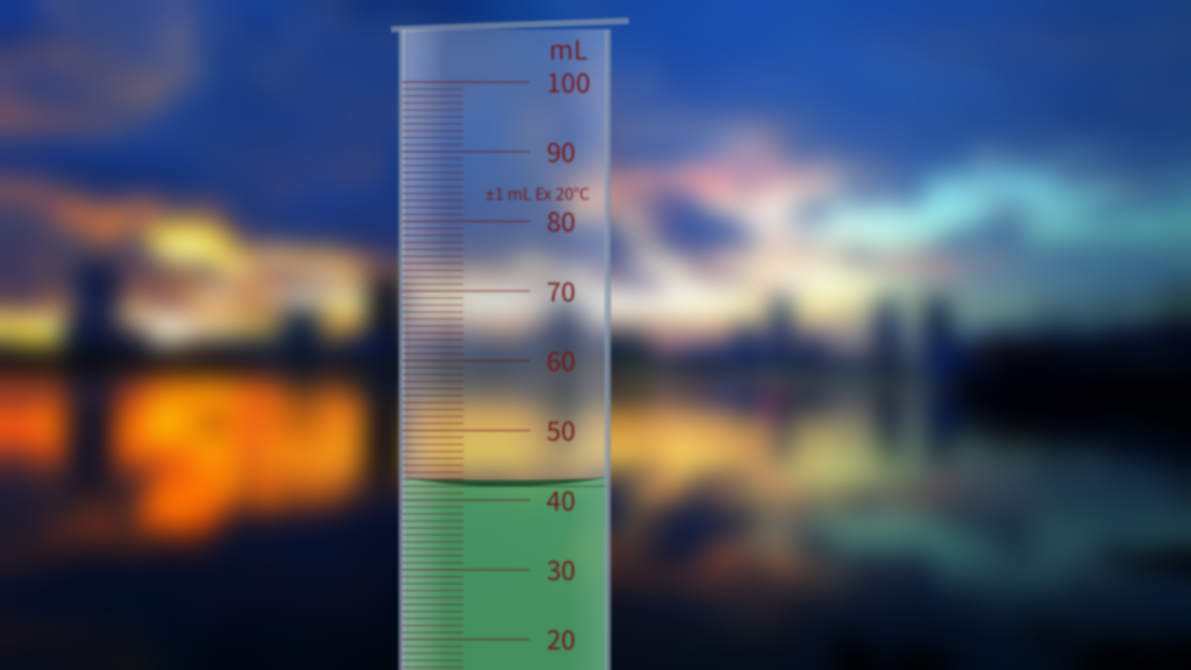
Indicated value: 42 mL
